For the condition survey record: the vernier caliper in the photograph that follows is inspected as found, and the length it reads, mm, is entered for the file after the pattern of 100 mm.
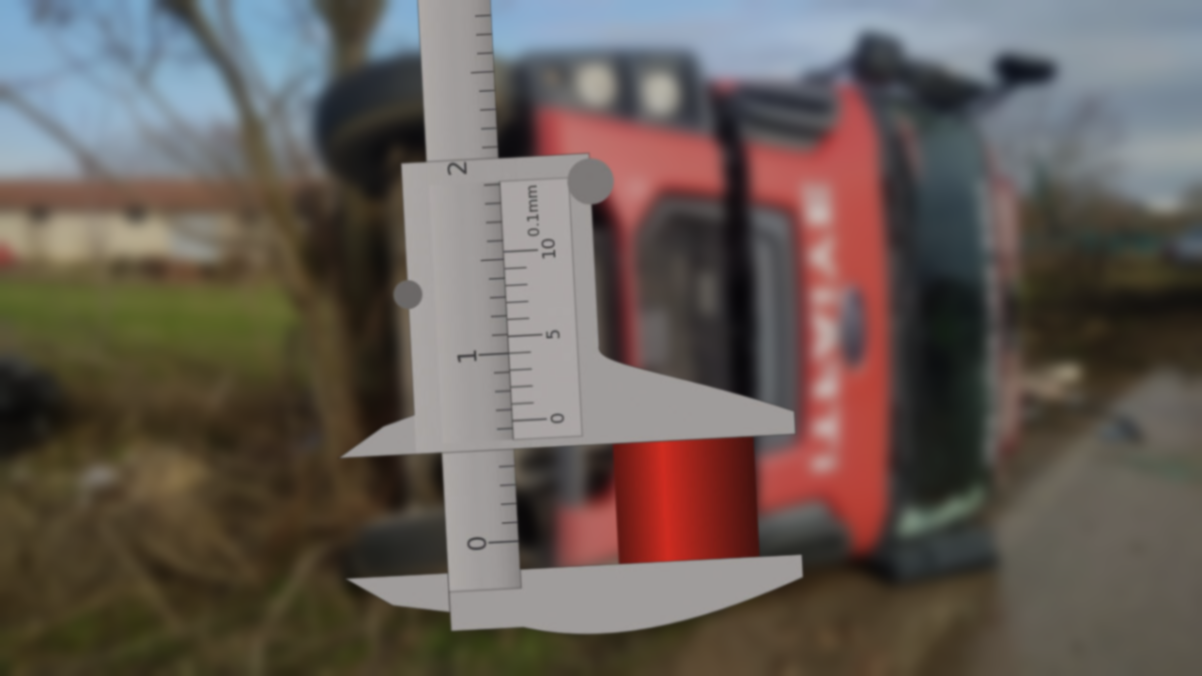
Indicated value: 6.4 mm
